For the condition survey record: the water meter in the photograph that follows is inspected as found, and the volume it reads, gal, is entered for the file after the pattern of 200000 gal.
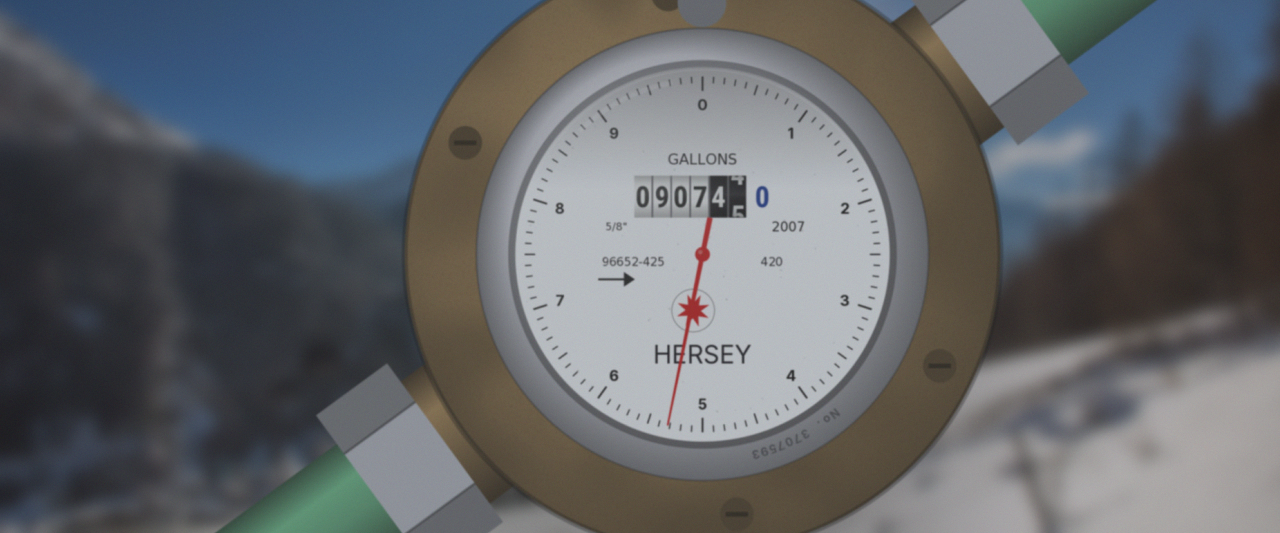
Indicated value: 907445.3 gal
